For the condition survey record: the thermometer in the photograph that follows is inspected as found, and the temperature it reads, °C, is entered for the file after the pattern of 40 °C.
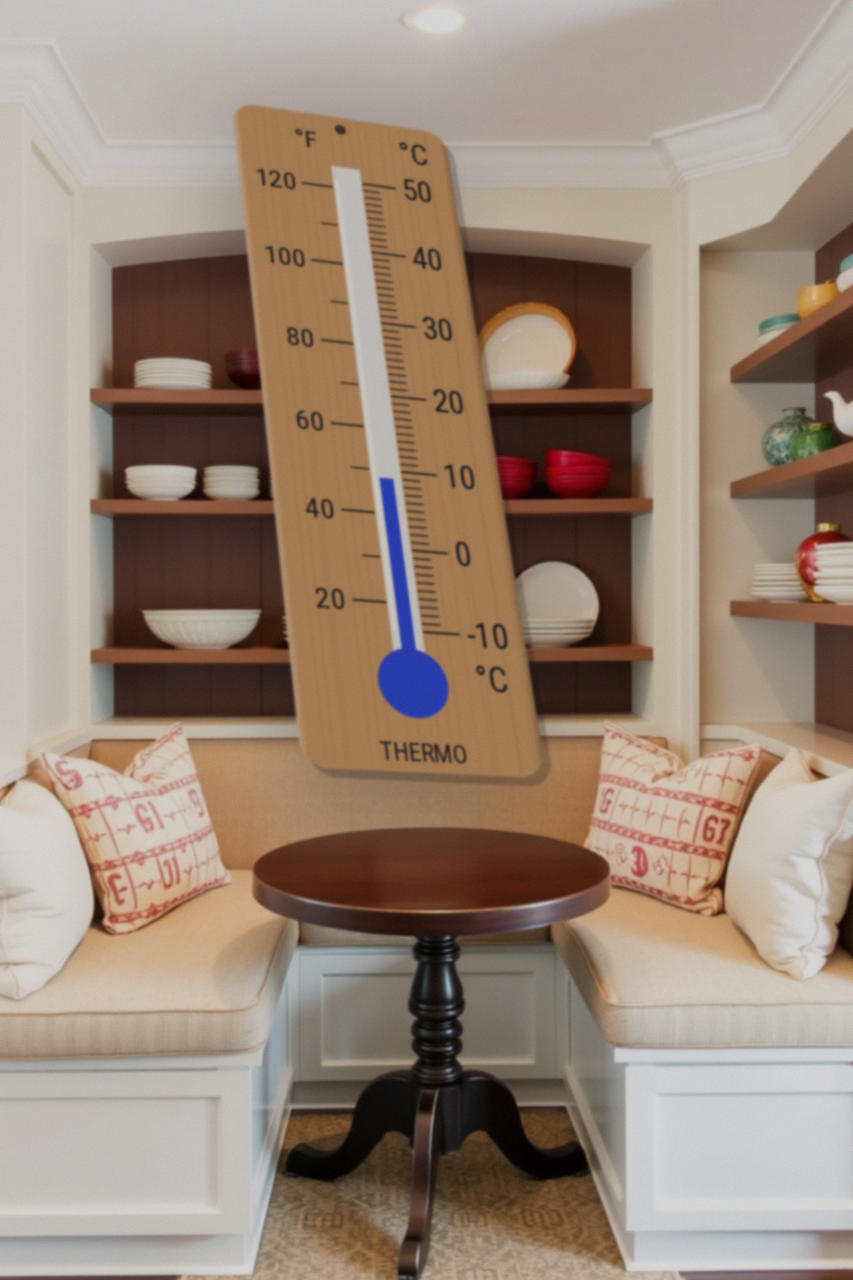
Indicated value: 9 °C
